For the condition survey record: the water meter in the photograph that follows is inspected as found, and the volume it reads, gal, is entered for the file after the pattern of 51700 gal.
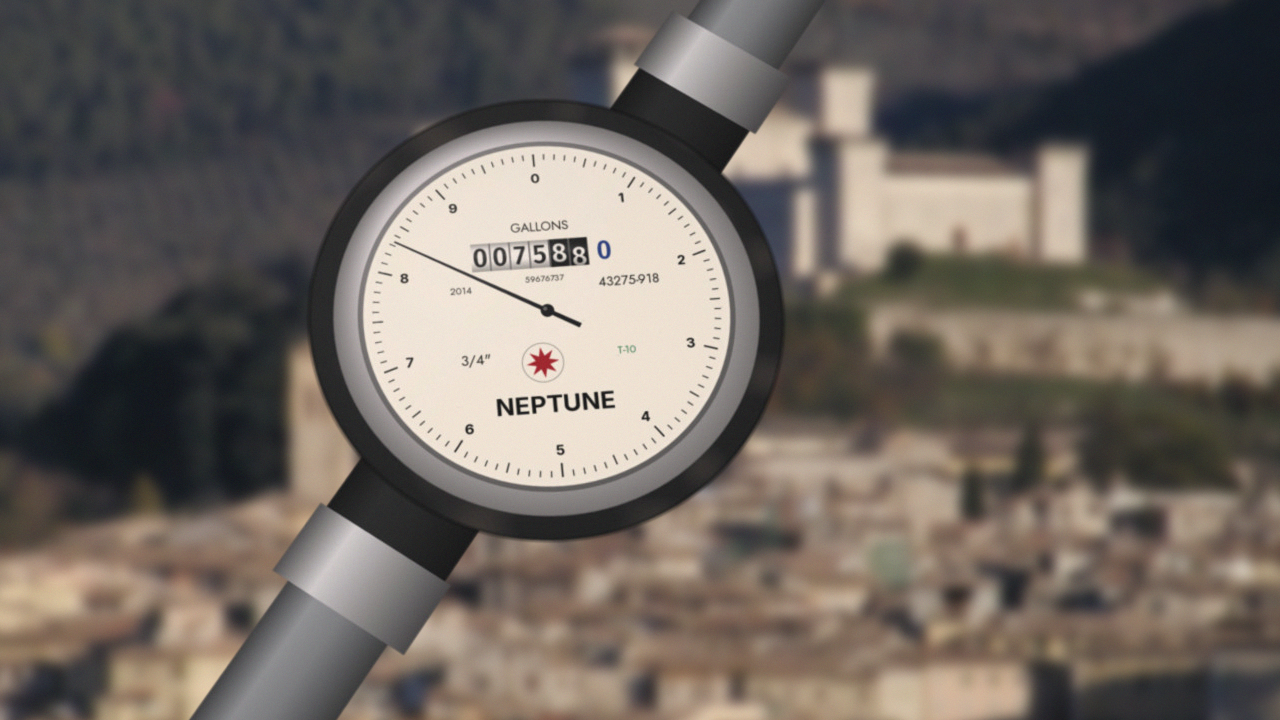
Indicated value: 75878.3 gal
